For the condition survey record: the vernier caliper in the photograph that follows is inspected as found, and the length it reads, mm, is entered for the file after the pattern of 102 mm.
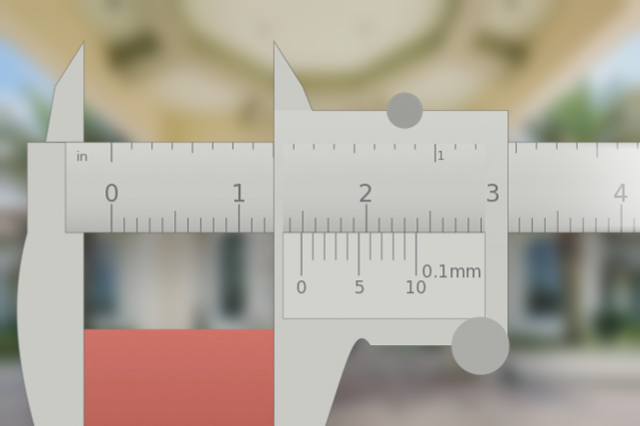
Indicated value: 14.9 mm
